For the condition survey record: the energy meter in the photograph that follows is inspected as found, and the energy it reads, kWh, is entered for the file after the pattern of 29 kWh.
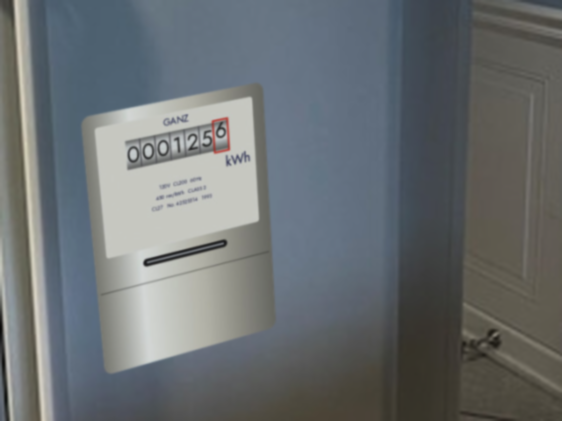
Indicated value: 125.6 kWh
